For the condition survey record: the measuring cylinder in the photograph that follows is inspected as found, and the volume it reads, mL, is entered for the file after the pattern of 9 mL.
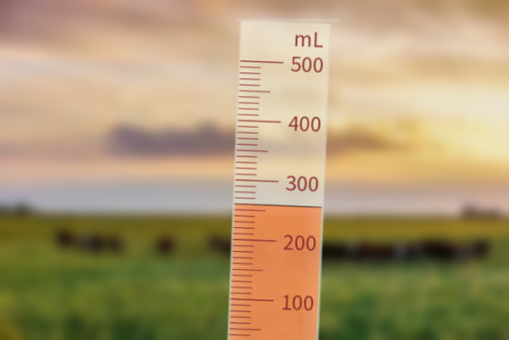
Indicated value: 260 mL
